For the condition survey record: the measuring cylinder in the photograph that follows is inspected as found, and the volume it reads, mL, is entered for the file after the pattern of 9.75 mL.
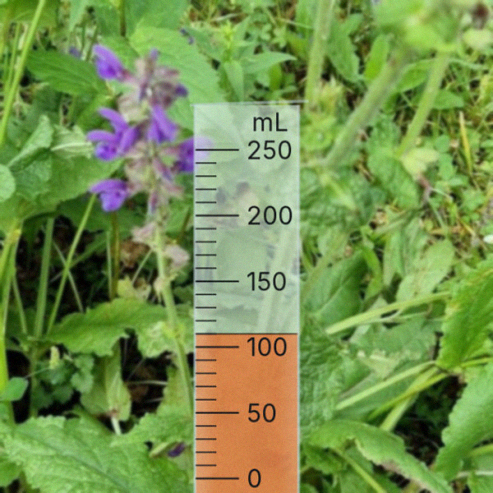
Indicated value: 110 mL
